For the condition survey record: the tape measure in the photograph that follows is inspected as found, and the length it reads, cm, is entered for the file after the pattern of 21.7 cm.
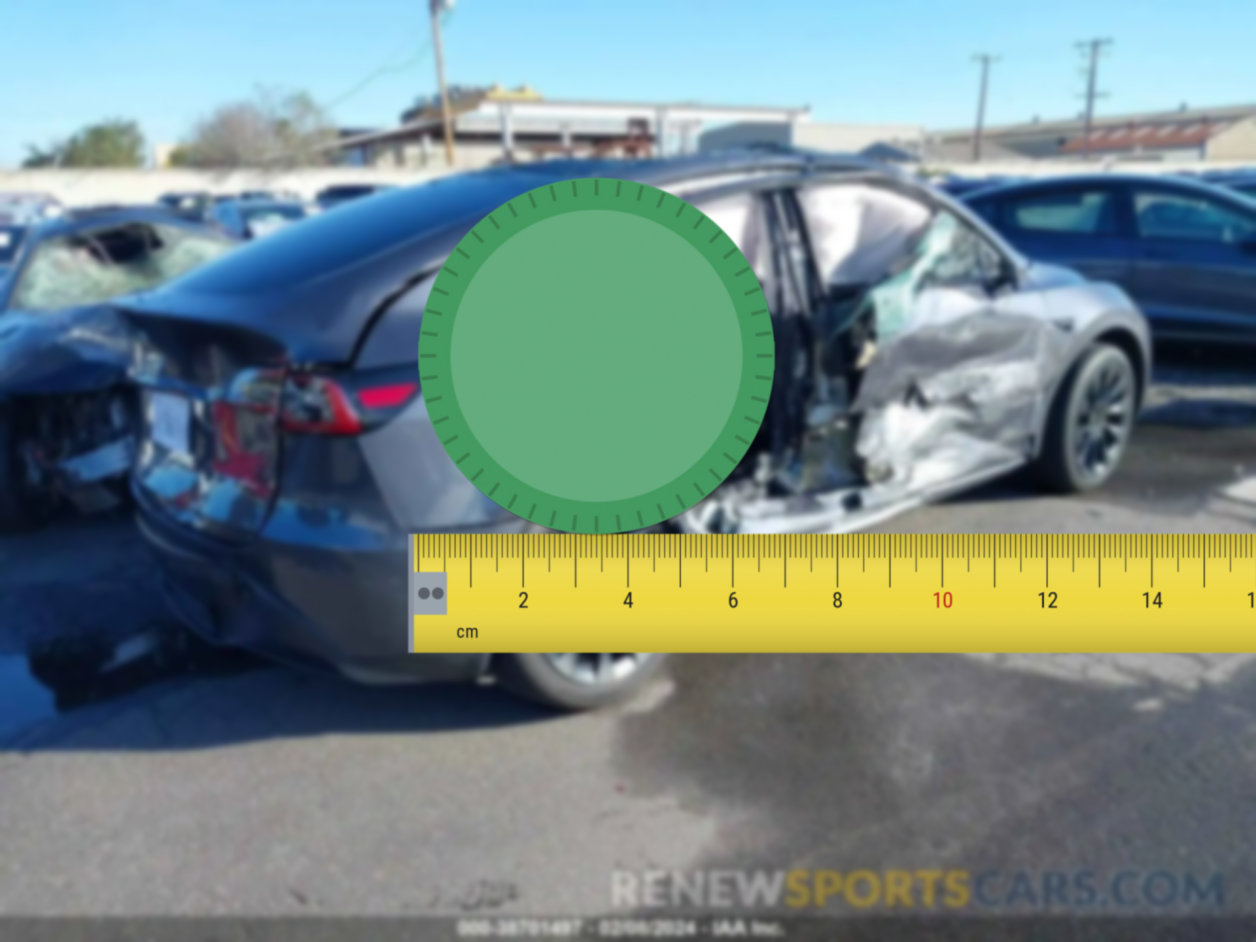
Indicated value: 6.8 cm
